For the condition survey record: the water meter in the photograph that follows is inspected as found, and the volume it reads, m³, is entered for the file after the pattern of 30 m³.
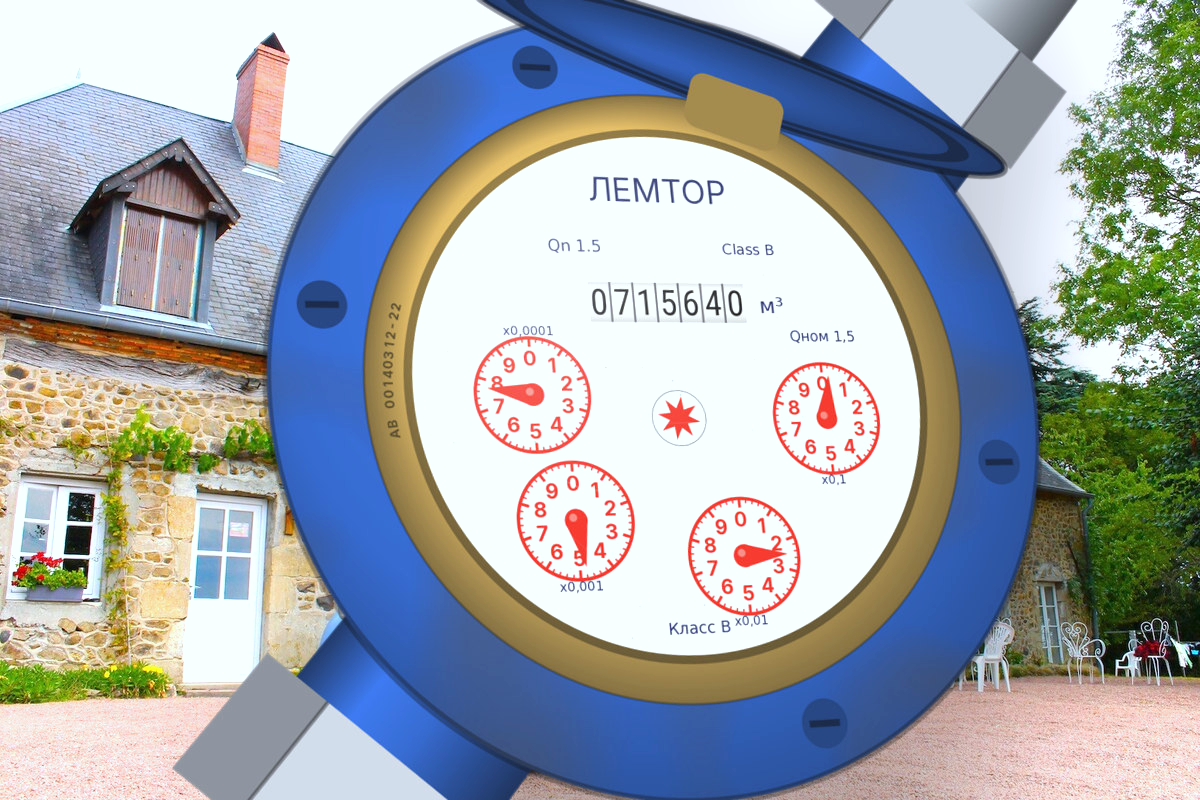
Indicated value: 715640.0247 m³
